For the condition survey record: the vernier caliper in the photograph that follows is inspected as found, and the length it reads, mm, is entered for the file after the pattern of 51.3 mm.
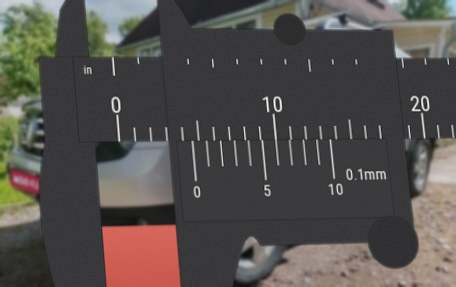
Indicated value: 4.6 mm
